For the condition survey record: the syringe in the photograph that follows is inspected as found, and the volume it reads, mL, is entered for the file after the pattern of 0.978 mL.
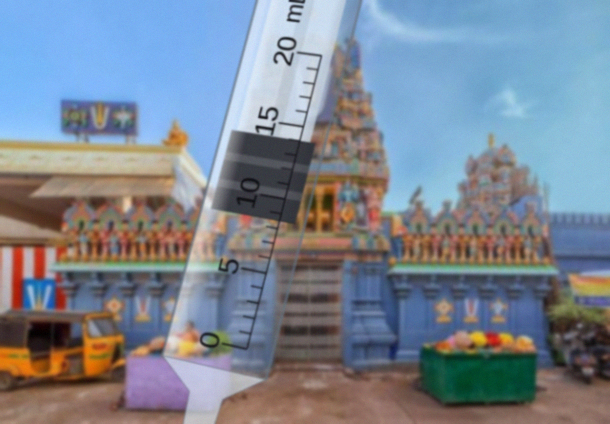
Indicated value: 8.5 mL
